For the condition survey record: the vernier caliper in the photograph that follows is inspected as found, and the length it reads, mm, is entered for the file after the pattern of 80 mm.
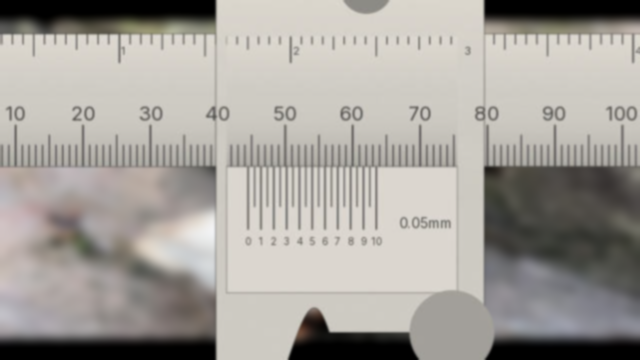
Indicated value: 44.5 mm
